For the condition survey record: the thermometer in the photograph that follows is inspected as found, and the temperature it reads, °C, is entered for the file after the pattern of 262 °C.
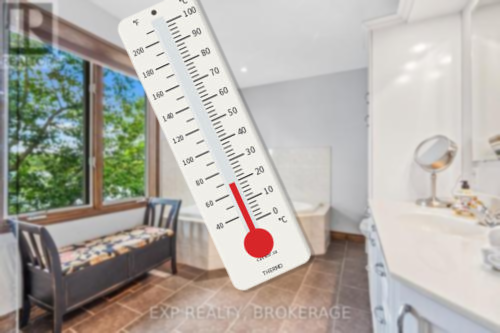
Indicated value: 20 °C
